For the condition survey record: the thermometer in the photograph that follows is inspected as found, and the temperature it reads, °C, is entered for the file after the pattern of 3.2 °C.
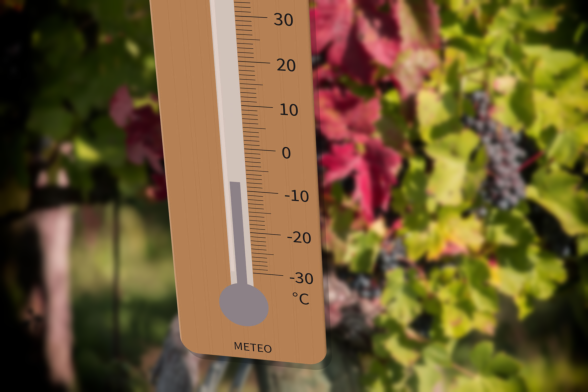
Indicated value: -8 °C
